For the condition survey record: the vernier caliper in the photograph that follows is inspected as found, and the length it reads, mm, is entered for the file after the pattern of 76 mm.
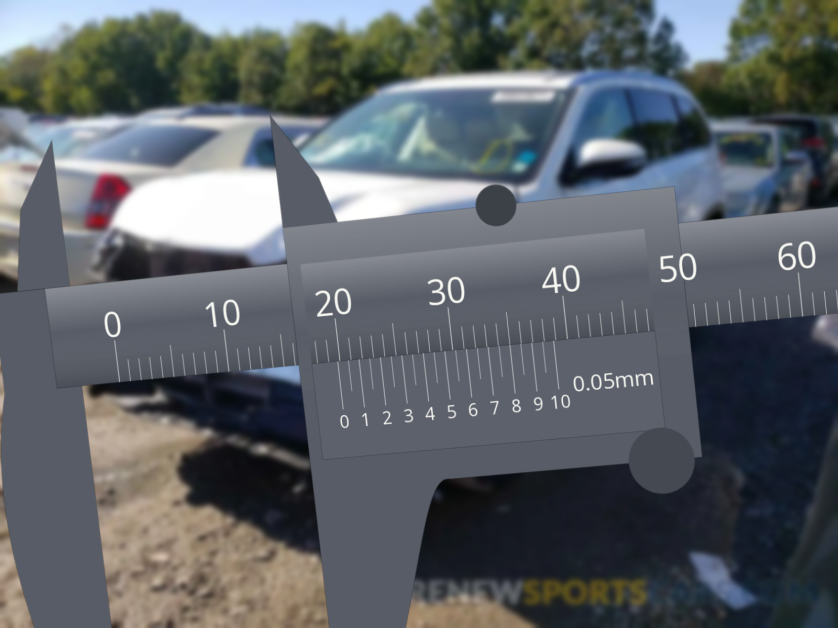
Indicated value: 19.8 mm
